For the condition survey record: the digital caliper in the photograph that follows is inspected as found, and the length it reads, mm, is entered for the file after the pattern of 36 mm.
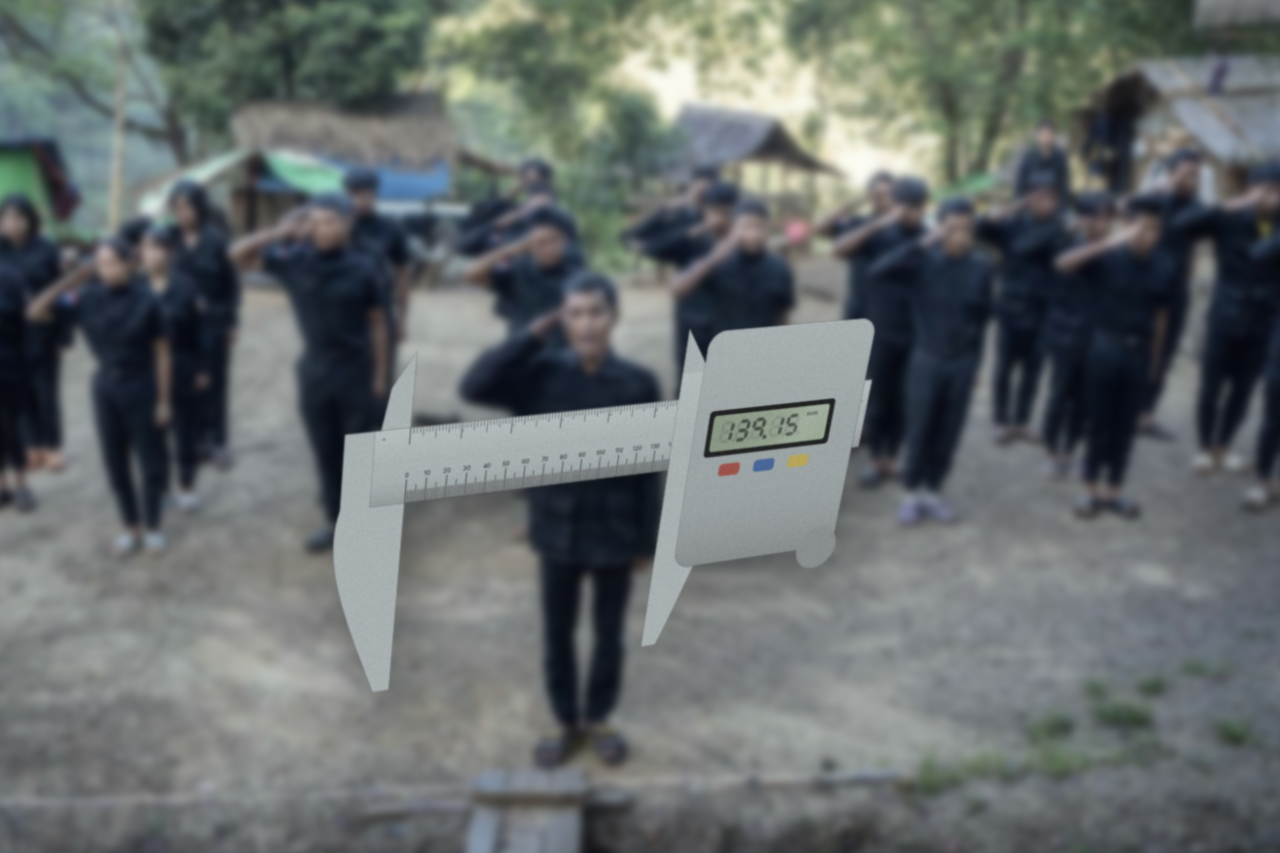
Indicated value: 139.15 mm
